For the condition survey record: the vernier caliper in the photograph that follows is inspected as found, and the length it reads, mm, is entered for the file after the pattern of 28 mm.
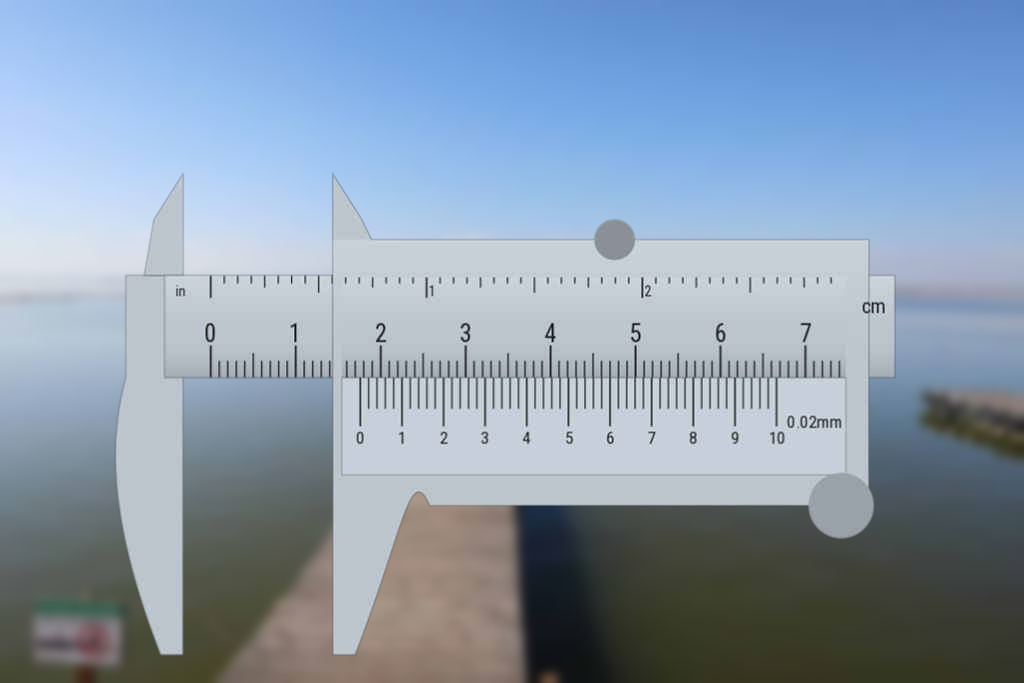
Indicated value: 17.6 mm
